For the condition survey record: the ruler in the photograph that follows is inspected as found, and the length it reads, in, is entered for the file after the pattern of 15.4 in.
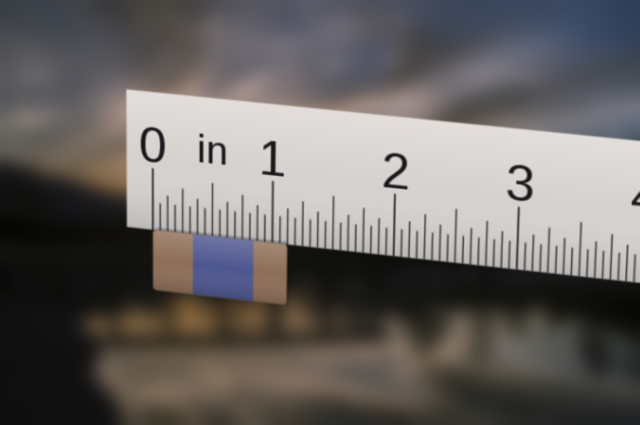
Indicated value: 1.125 in
